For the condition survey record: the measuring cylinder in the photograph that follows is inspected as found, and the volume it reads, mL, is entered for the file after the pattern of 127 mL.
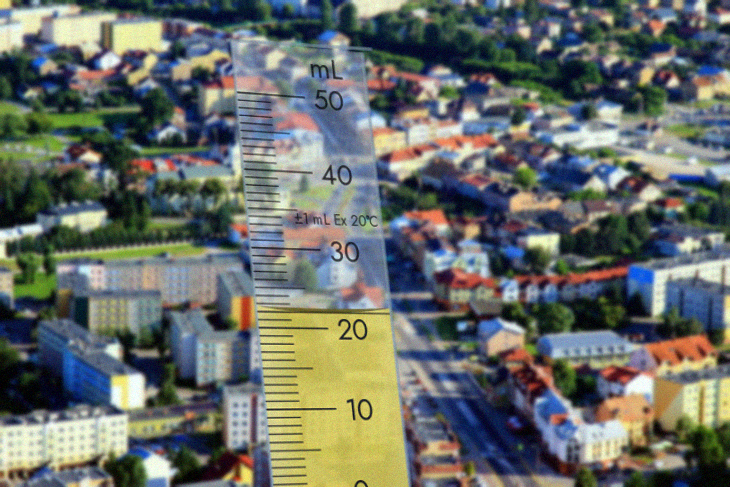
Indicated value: 22 mL
